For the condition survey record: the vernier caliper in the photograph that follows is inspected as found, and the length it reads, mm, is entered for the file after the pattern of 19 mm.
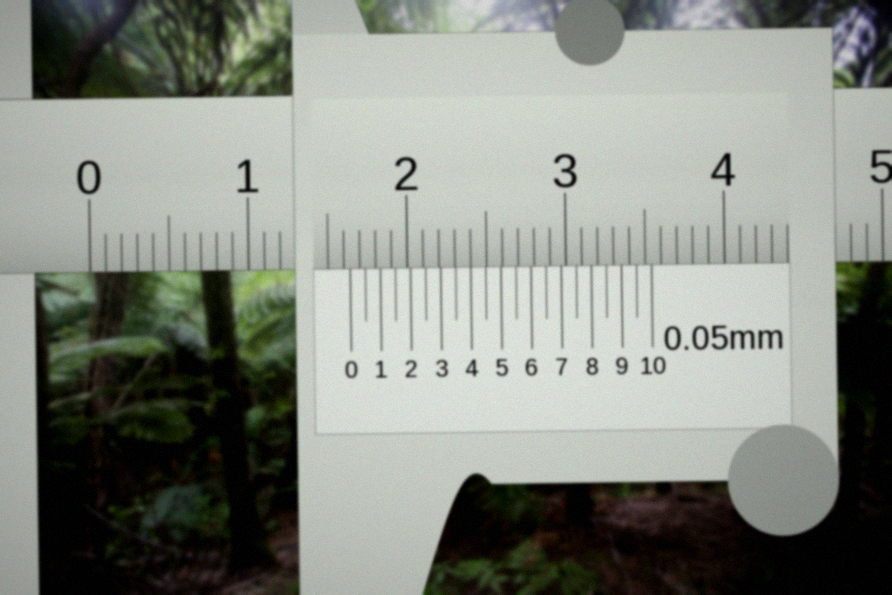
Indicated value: 16.4 mm
